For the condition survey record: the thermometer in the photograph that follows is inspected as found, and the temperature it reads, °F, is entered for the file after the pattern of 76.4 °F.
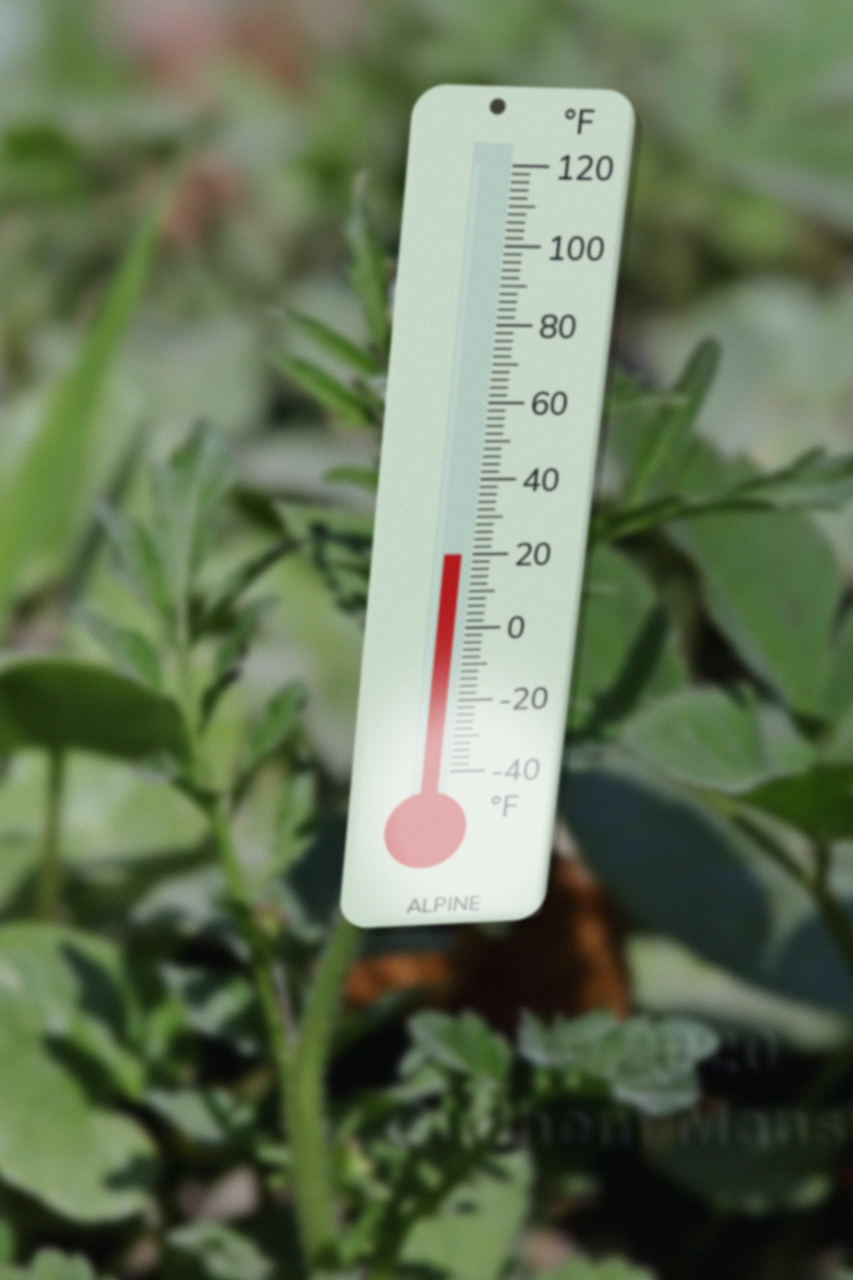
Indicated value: 20 °F
